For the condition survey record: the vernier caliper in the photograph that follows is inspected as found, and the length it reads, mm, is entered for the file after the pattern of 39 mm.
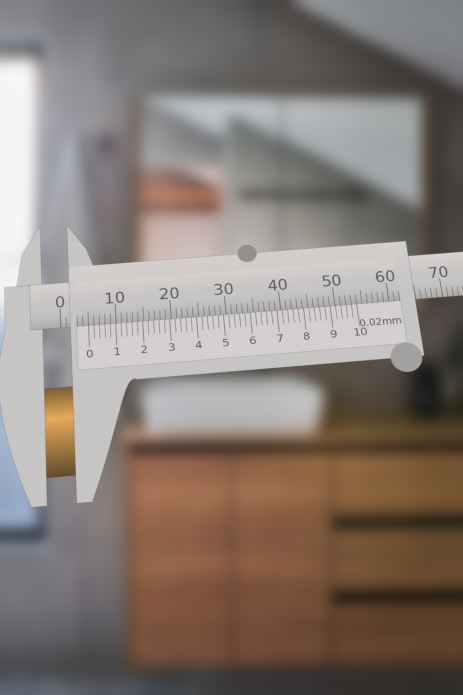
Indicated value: 5.0 mm
